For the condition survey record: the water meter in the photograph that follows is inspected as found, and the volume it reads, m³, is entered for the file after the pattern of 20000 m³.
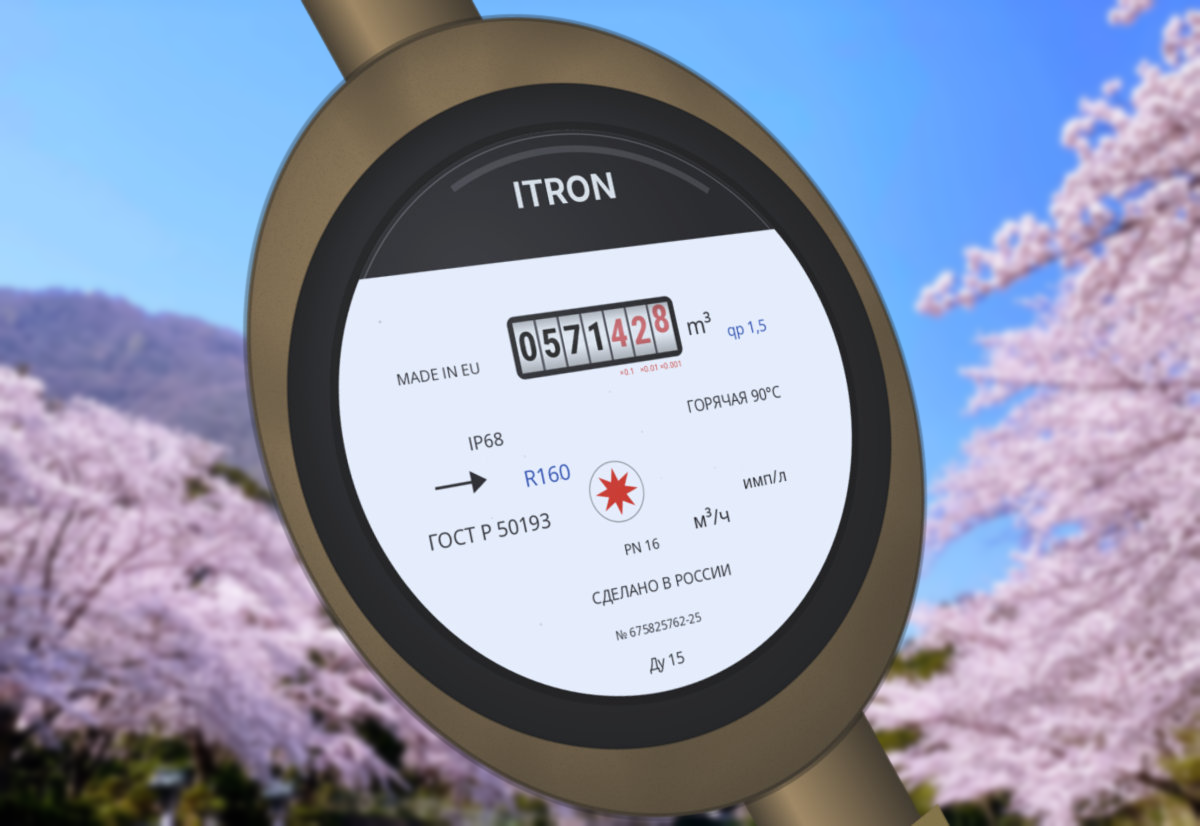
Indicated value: 571.428 m³
